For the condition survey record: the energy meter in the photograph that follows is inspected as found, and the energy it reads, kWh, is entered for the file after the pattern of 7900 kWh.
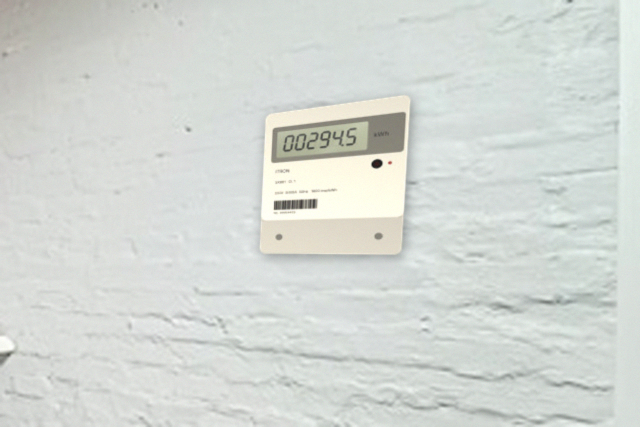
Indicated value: 294.5 kWh
